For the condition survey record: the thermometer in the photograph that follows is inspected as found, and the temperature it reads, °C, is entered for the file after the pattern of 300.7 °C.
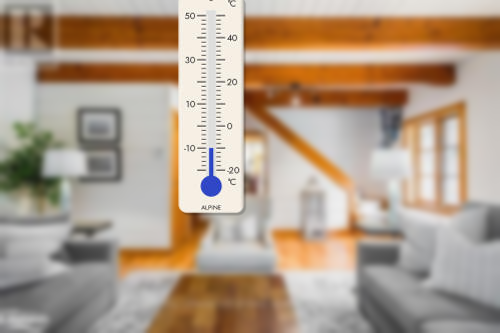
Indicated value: -10 °C
